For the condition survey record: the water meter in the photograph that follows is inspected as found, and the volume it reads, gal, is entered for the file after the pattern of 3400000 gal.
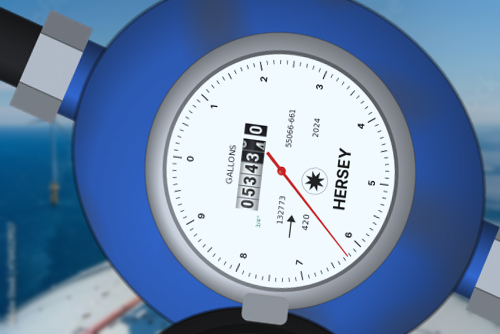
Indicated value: 534336.2 gal
